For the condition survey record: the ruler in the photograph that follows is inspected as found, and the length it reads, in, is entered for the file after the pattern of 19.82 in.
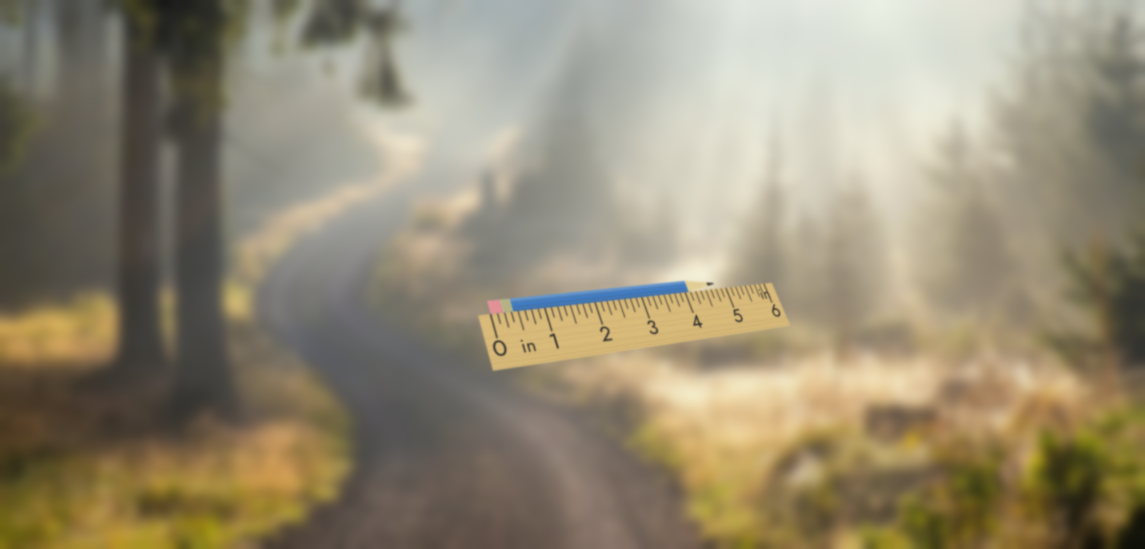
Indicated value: 4.75 in
